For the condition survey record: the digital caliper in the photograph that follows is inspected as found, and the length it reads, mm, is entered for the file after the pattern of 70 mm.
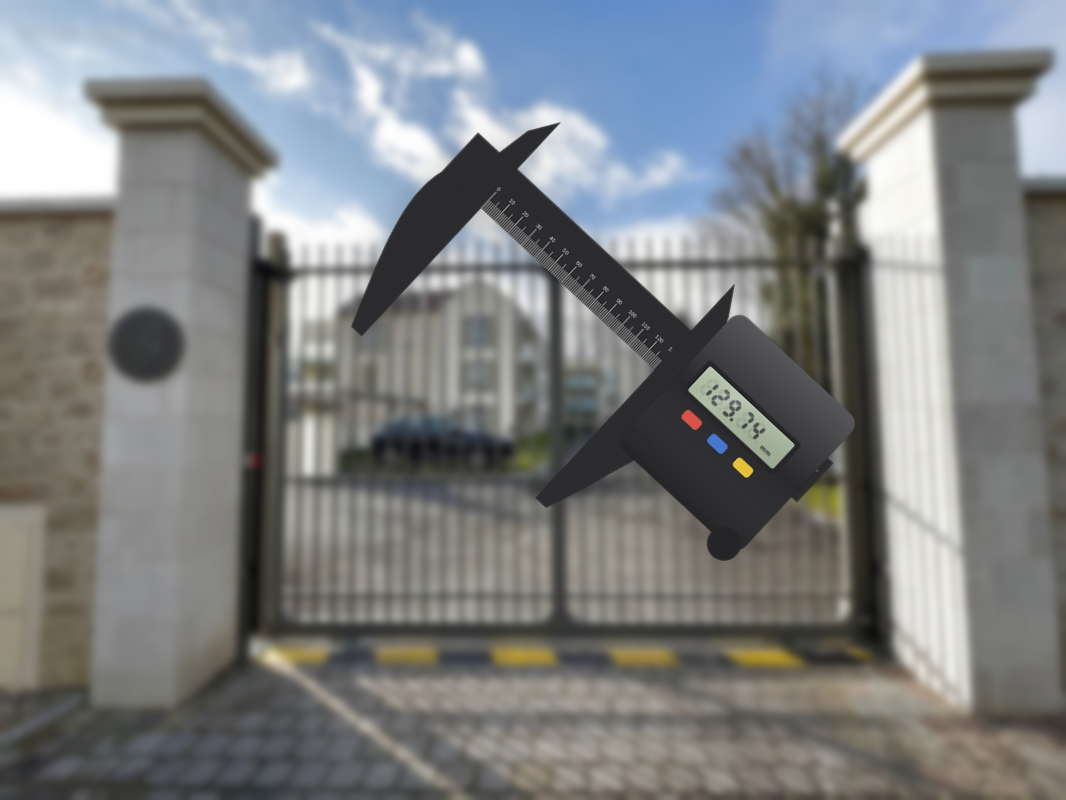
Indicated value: 129.74 mm
